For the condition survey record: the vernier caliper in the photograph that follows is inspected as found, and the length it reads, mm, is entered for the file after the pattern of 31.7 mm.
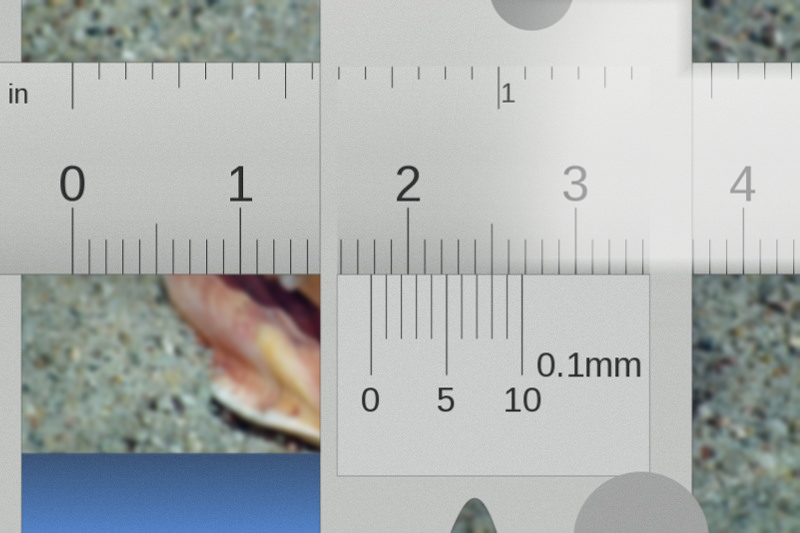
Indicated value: 17.8 mm
